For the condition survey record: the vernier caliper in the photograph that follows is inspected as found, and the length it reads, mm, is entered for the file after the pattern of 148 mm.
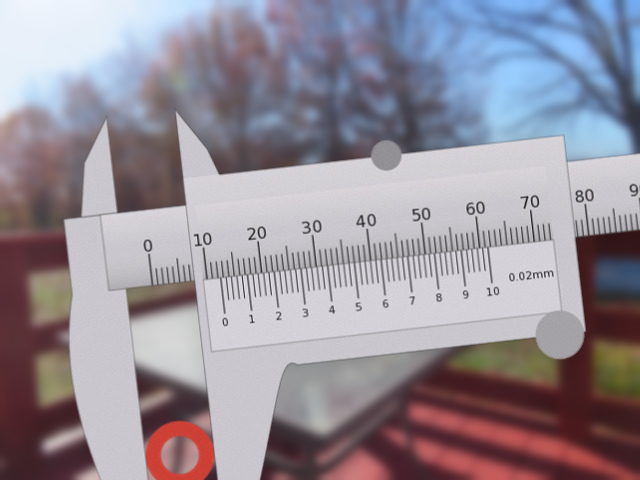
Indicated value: 12.5 mm
